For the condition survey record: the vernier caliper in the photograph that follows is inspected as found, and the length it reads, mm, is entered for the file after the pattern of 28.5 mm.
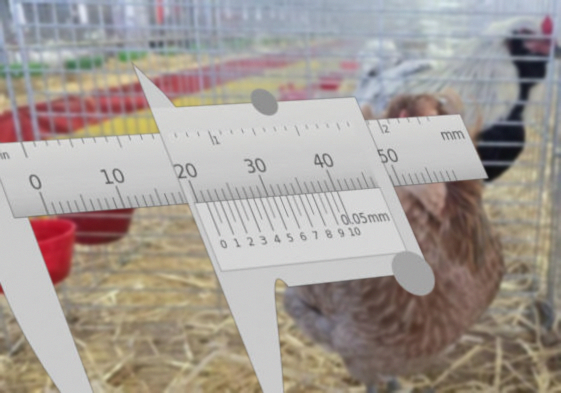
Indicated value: 21.2 mm
